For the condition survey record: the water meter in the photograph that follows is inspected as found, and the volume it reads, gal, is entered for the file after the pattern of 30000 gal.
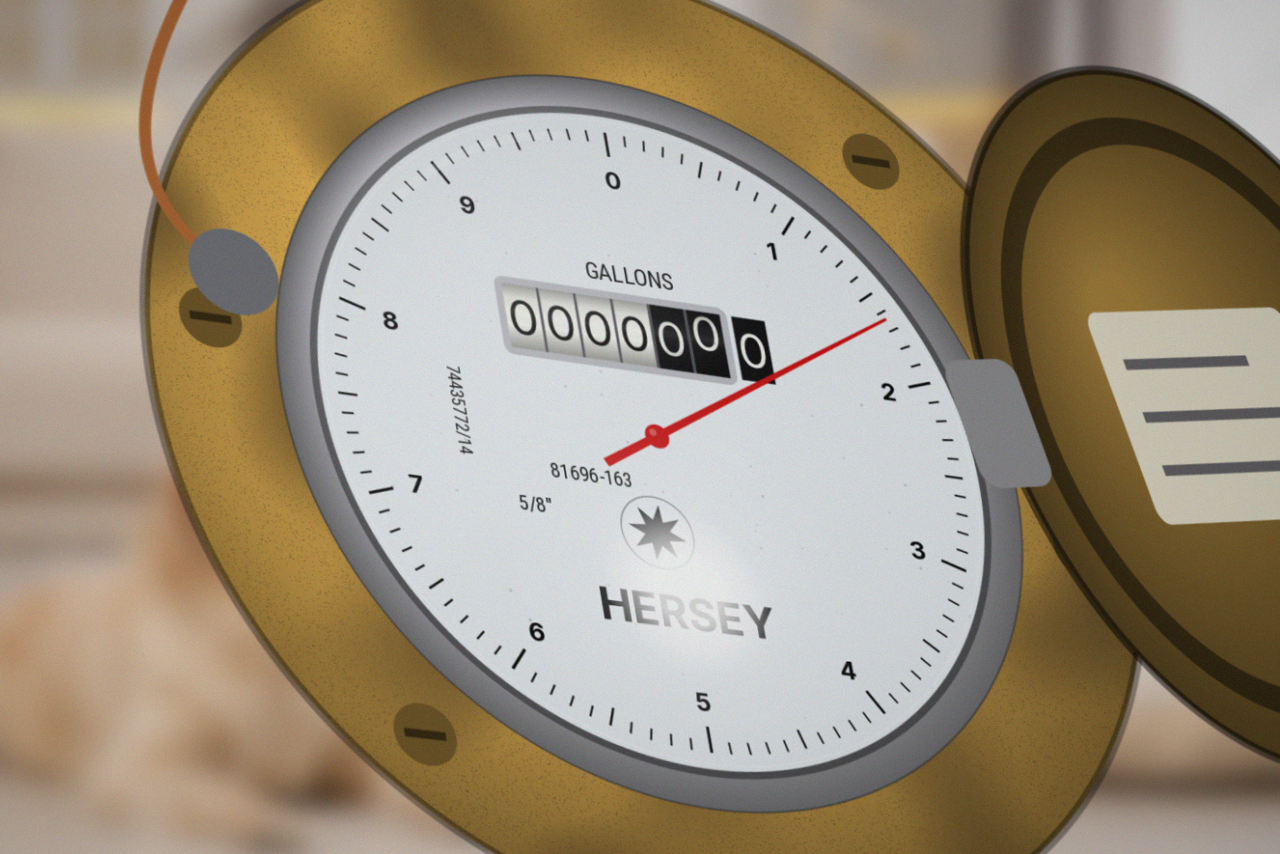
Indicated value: 1.6 gal
